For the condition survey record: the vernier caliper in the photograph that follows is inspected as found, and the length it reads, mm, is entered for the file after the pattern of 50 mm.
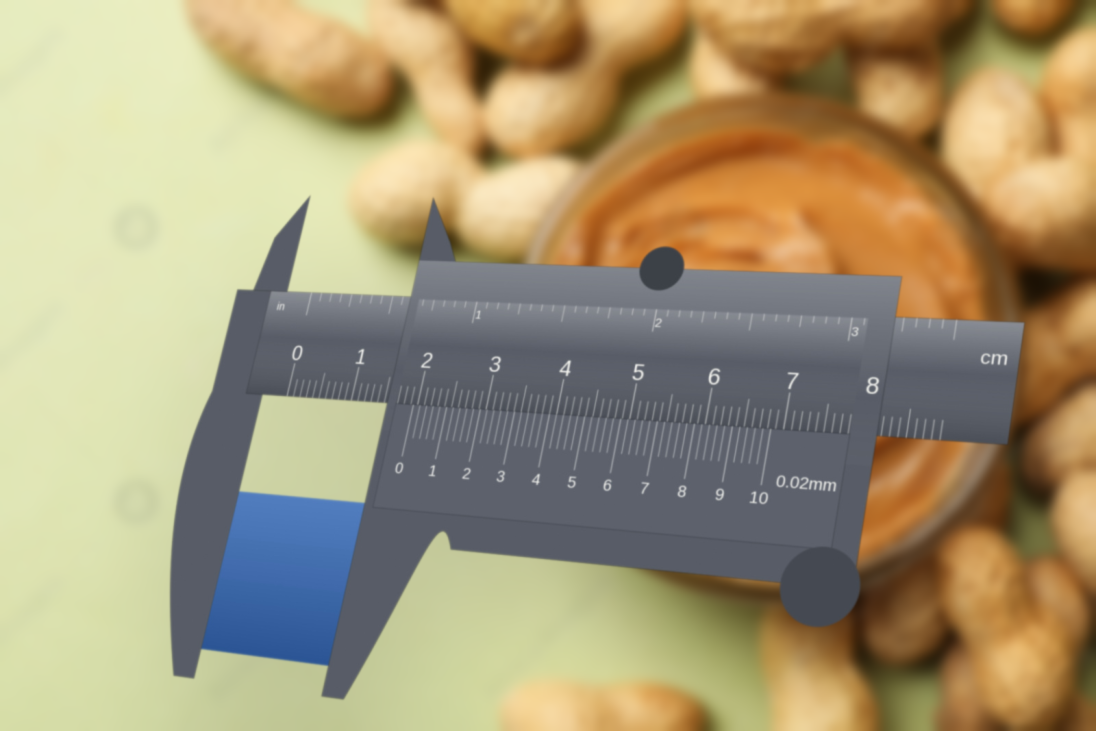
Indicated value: 19.4 mm
